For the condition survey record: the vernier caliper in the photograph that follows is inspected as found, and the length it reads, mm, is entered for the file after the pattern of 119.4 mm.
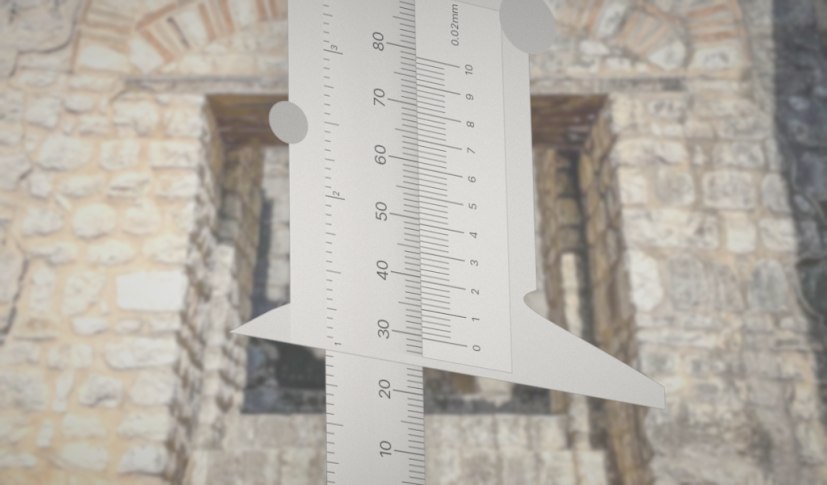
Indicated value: 29.6 mm
